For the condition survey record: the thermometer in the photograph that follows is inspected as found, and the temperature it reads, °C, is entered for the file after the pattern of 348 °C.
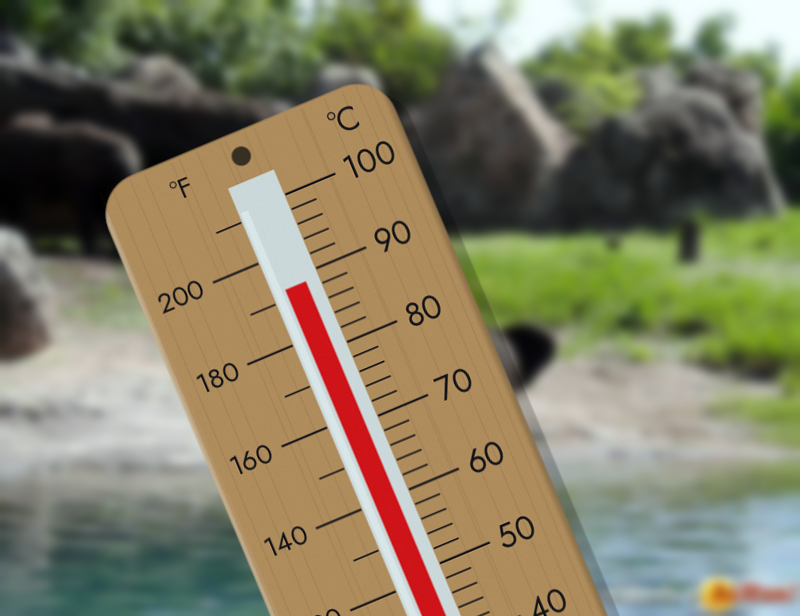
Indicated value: 89 °C
